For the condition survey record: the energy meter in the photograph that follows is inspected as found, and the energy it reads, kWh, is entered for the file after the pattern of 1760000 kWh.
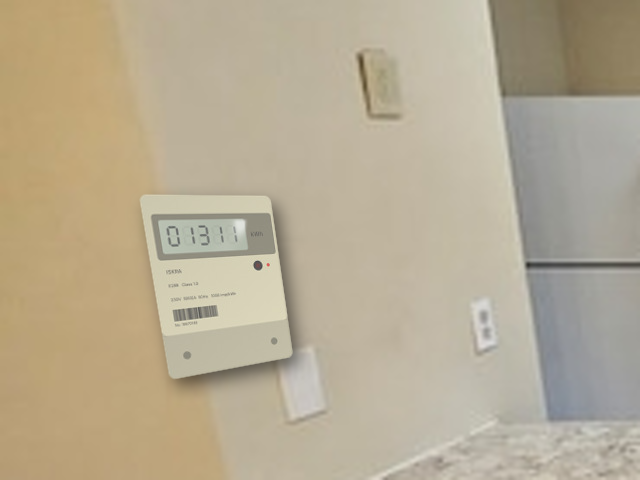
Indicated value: 1311 kWh
